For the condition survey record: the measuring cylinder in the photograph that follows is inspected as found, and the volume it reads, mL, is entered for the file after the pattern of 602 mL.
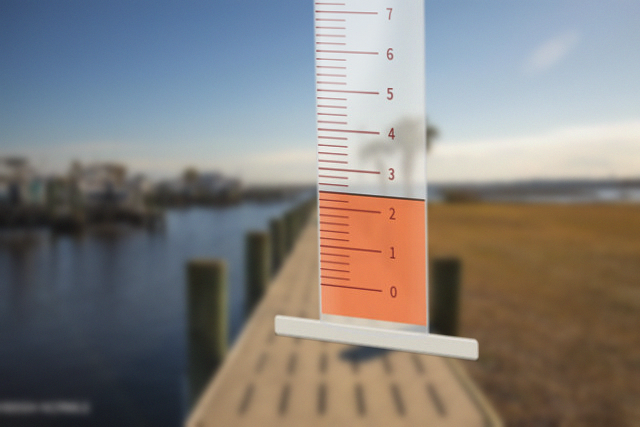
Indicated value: 2.4 mL
